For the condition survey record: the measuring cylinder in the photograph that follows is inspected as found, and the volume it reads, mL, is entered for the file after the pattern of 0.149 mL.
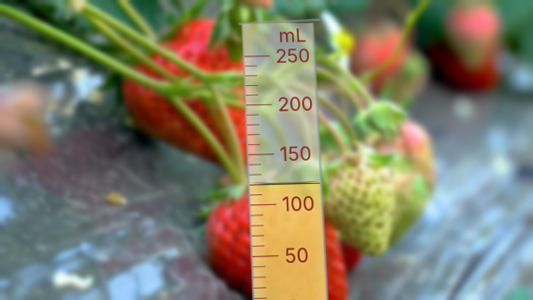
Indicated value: 120 mL
